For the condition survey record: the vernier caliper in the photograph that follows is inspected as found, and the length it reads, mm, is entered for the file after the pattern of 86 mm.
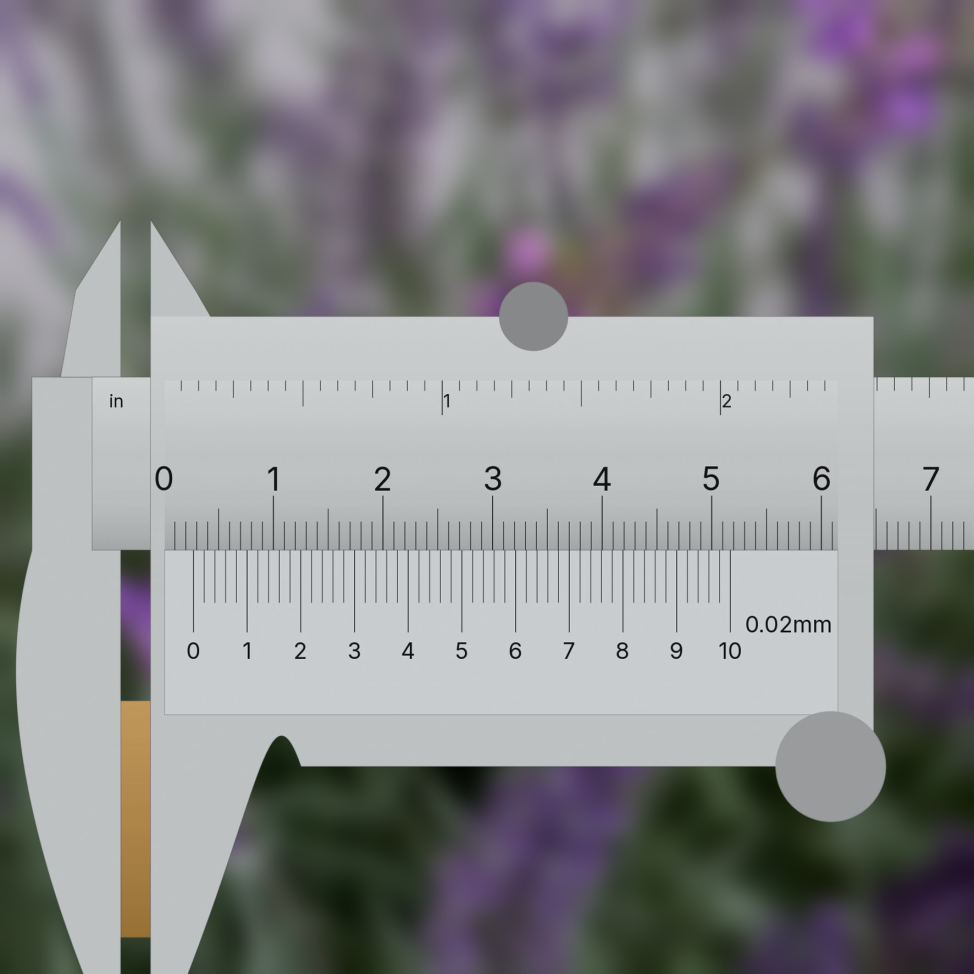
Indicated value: 2.7 mm
